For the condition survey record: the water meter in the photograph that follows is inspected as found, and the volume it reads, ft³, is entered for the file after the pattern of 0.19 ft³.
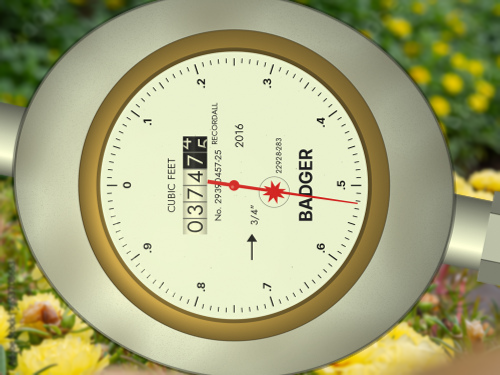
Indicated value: 37474.52 ft³
